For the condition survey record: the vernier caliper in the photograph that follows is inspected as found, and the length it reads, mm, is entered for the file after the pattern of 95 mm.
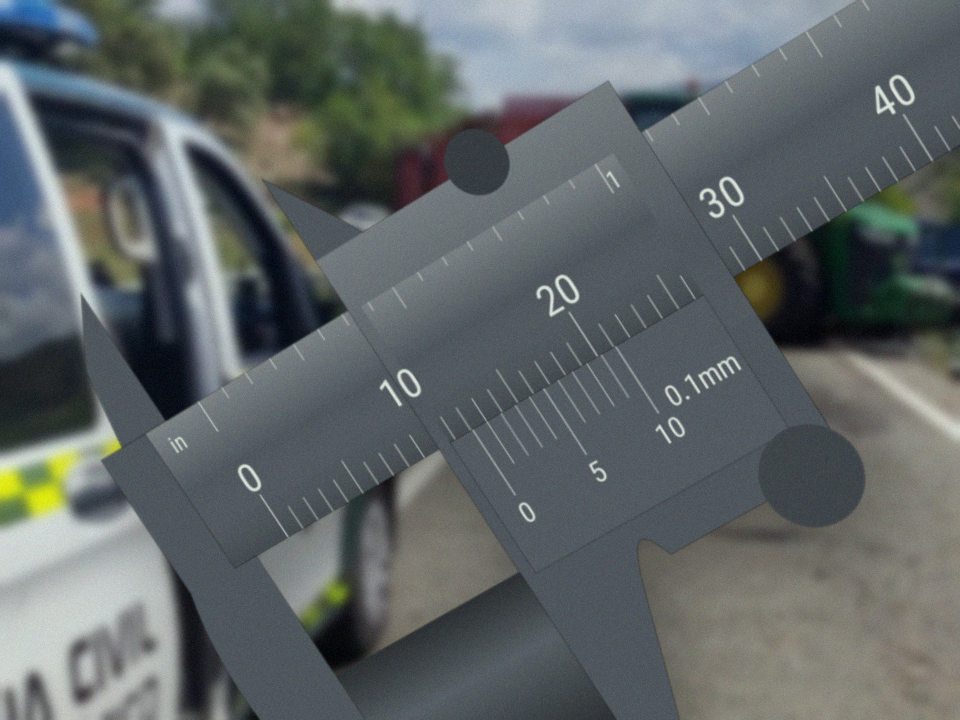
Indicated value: 12.1 mm
